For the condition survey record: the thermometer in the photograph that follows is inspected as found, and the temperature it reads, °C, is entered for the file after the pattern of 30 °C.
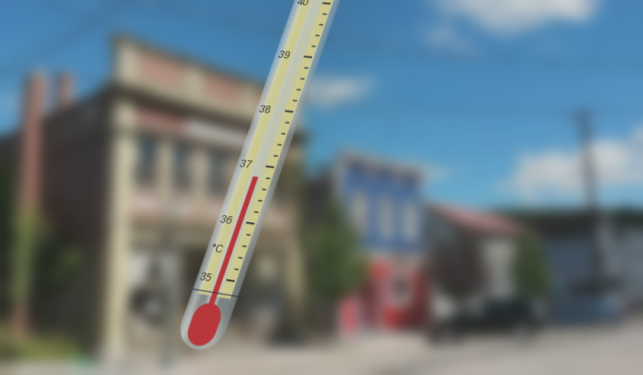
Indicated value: 36.8 °C
